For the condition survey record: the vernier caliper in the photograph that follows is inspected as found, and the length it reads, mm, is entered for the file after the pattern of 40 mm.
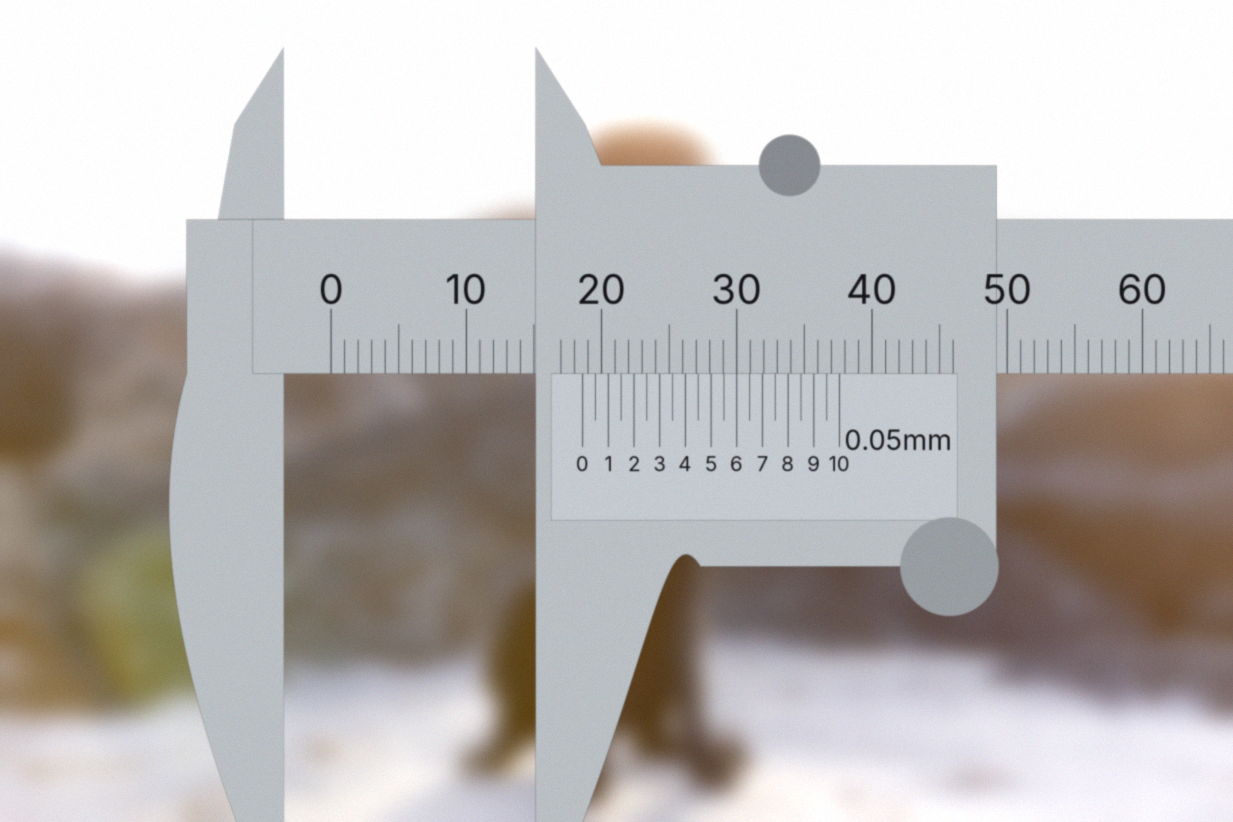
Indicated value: 18.6 mm
